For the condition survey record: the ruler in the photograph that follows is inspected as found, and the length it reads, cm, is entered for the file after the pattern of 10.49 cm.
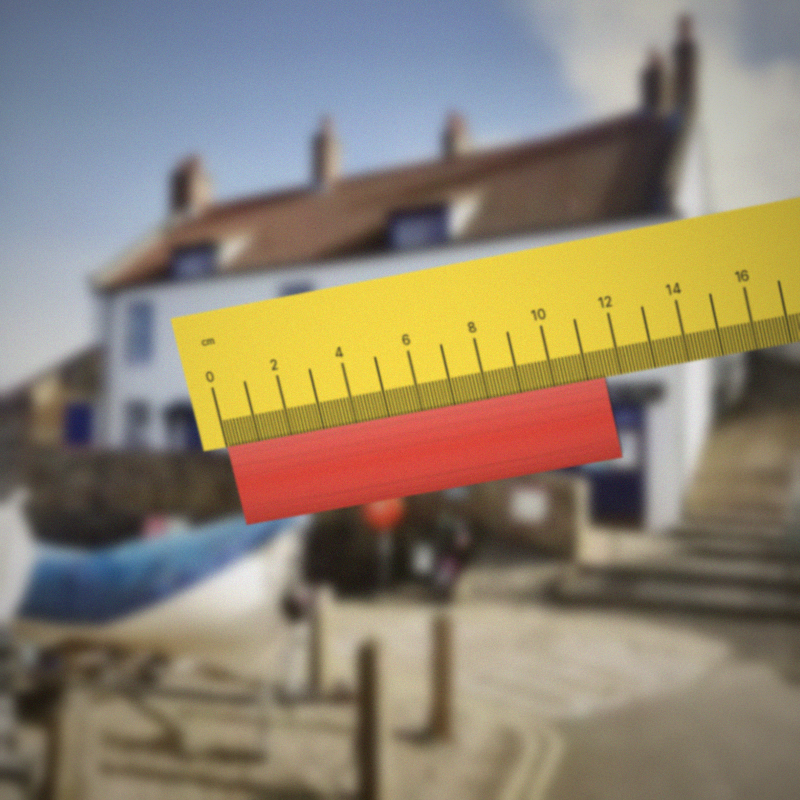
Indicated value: 11.5 cm
